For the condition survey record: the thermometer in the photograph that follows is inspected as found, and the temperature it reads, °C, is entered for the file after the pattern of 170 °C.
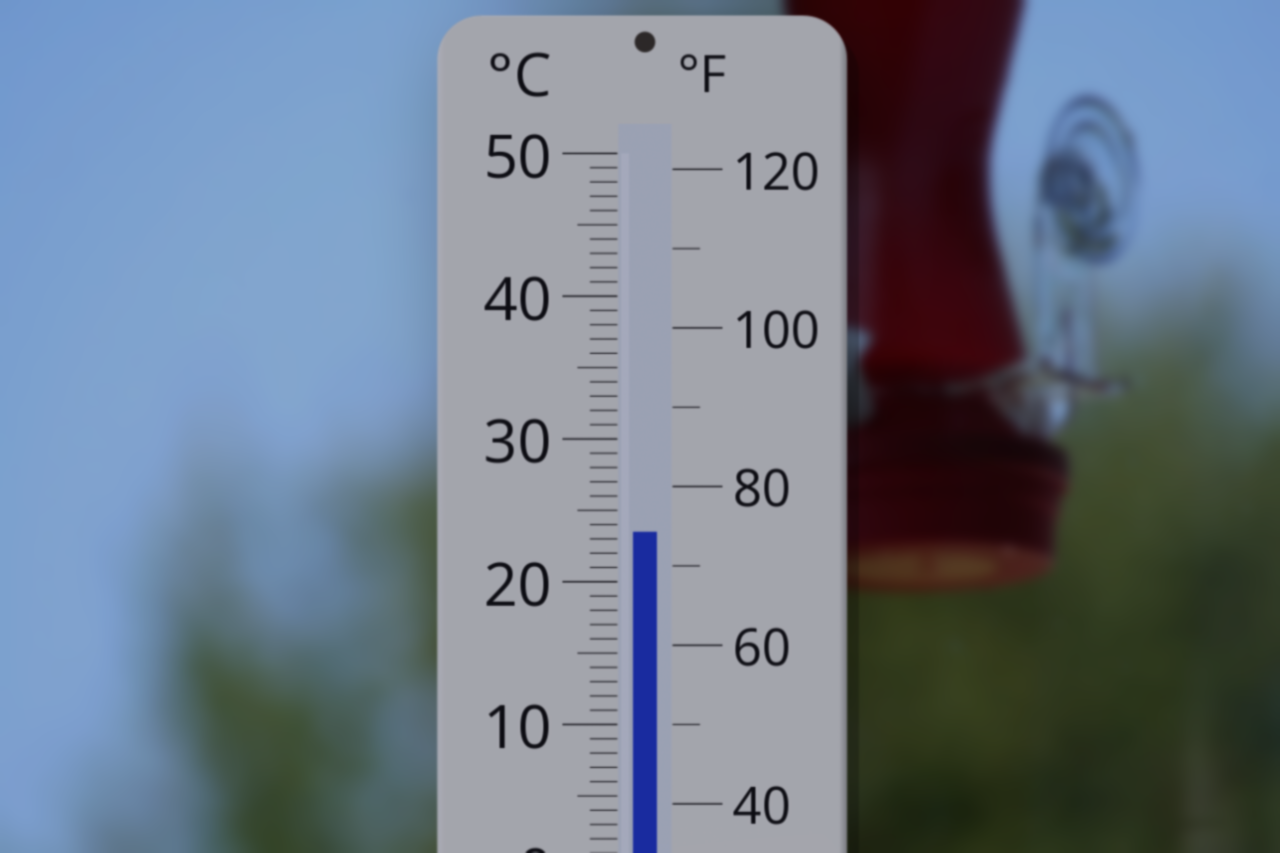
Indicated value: 23.5 °C
